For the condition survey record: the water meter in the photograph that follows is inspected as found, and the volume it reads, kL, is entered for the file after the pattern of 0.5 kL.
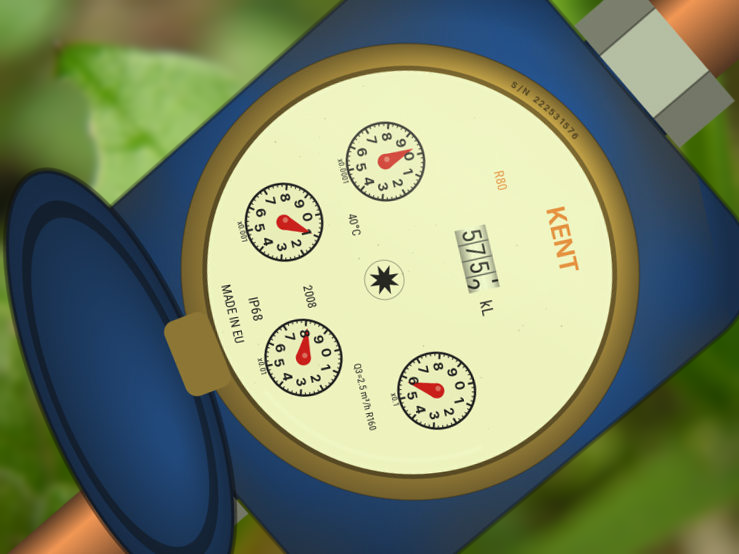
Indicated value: 5751.5809 kL
